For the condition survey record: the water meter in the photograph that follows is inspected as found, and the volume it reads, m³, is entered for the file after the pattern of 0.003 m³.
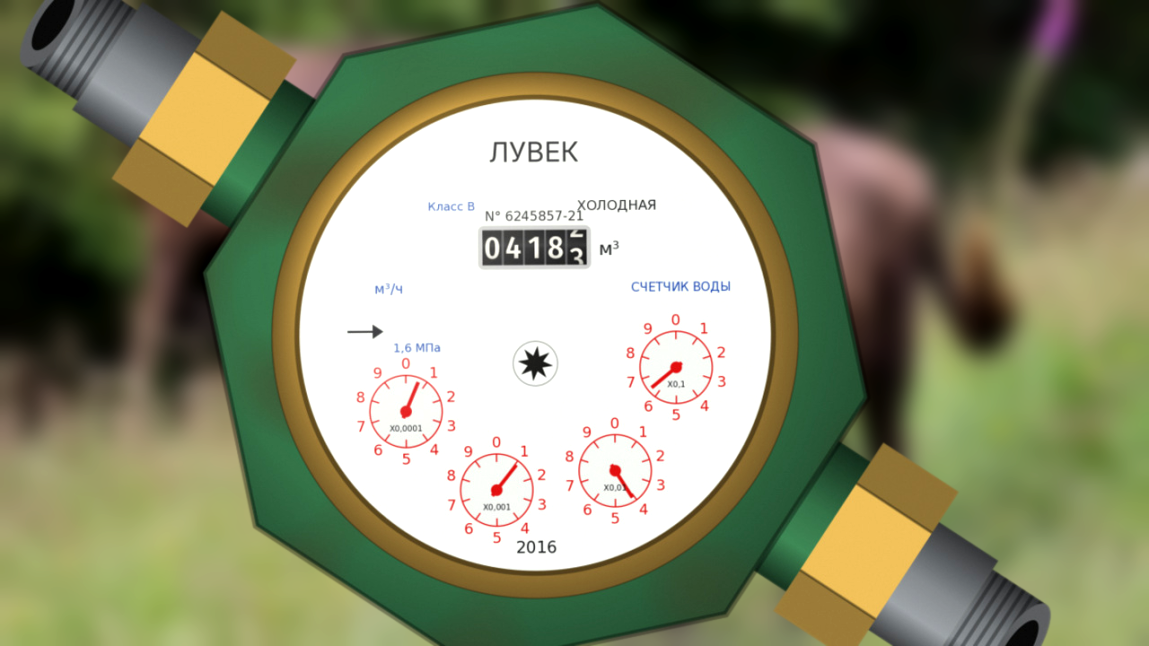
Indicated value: 4182.6410 m³
